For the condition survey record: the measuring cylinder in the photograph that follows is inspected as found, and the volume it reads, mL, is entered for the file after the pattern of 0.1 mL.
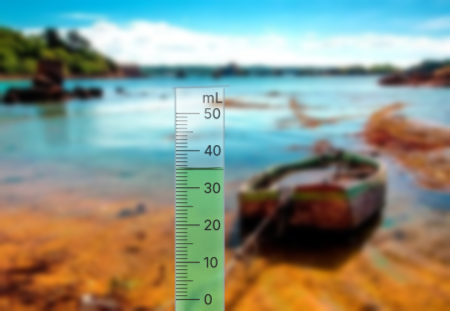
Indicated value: 35 mL
